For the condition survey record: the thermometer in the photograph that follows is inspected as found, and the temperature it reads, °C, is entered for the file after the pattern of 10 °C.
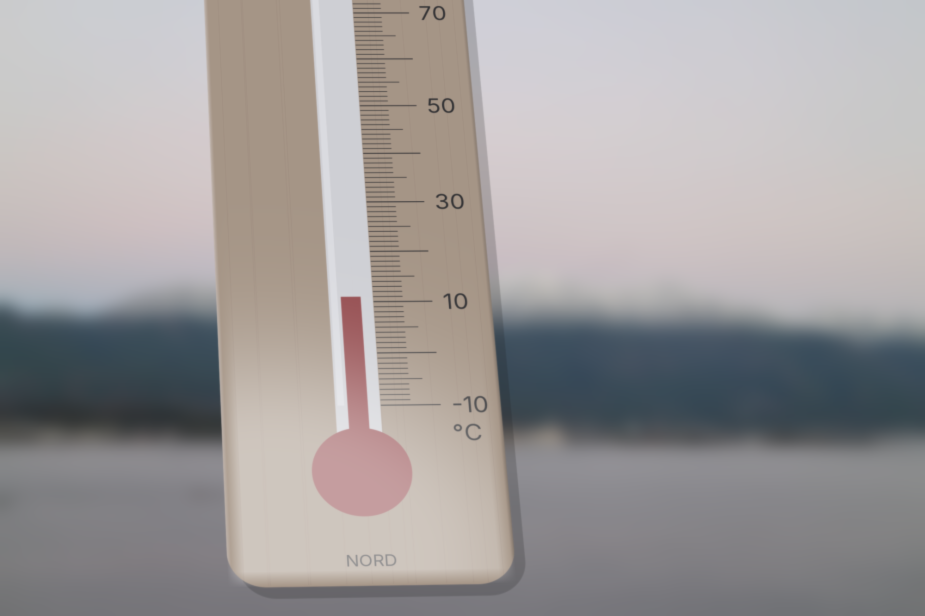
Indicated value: 11 °C
